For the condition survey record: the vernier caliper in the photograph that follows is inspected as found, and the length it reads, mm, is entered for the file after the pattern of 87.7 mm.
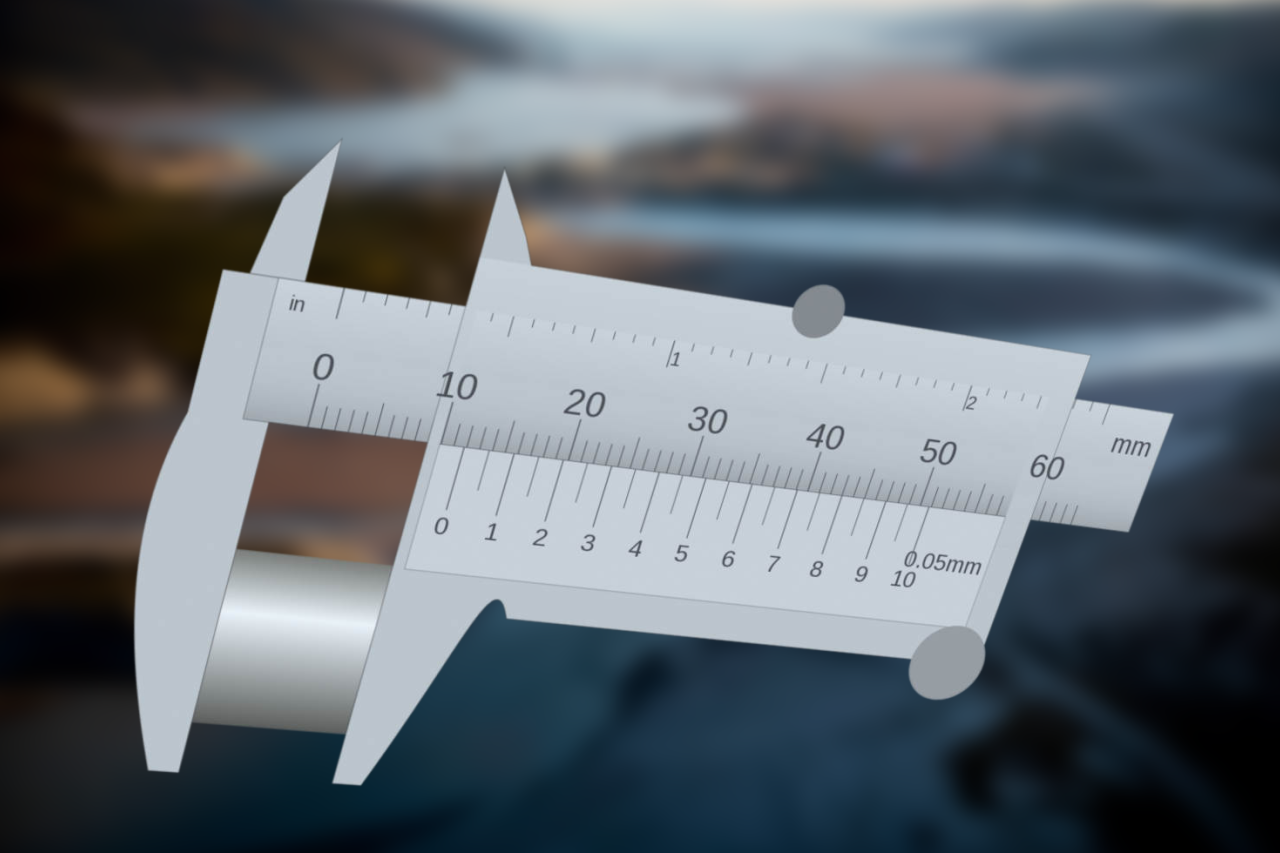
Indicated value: 11.8 mm
